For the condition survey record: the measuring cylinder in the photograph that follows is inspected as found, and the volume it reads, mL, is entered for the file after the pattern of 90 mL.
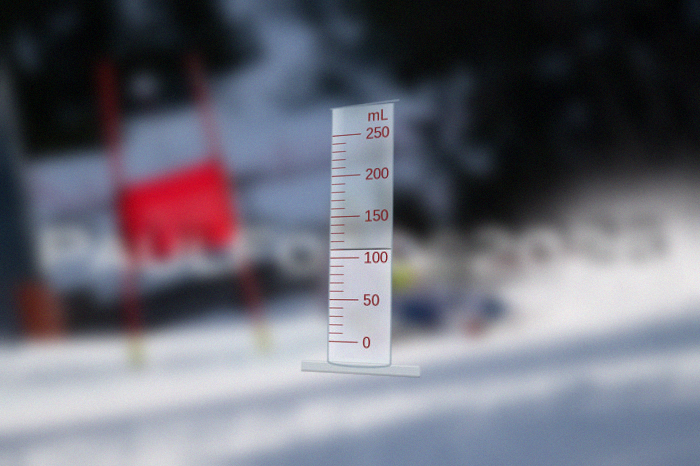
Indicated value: 110 mL
